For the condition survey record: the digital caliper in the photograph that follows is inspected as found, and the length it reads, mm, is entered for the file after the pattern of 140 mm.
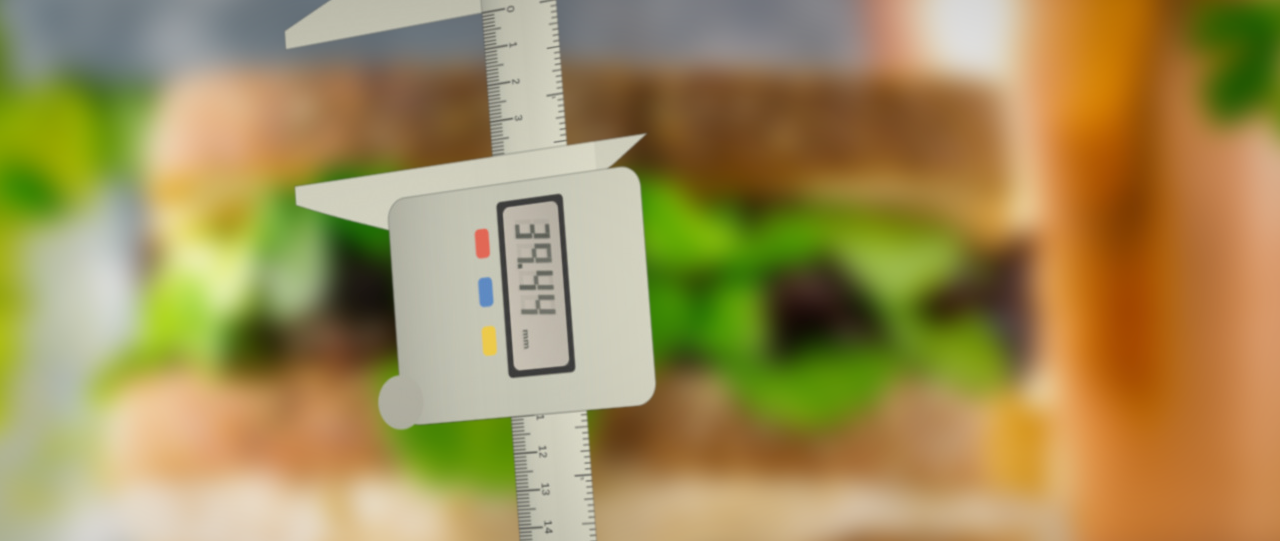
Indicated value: 39.44 mm
